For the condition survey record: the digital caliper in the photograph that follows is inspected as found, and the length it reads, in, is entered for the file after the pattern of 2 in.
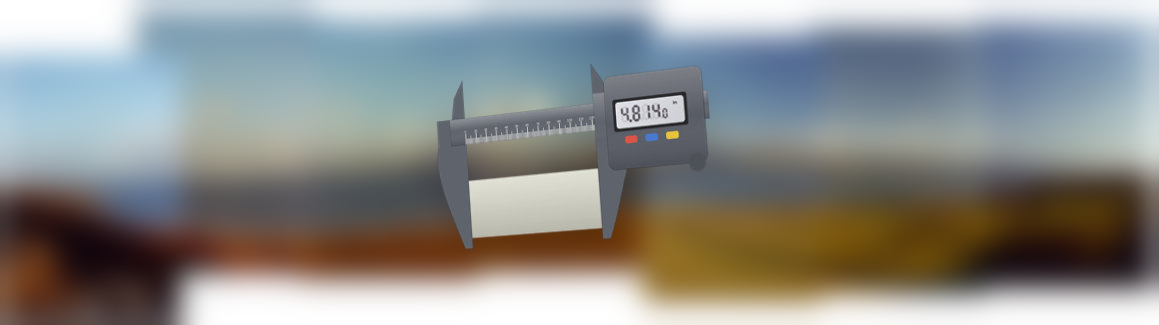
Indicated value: 4.8140 in
